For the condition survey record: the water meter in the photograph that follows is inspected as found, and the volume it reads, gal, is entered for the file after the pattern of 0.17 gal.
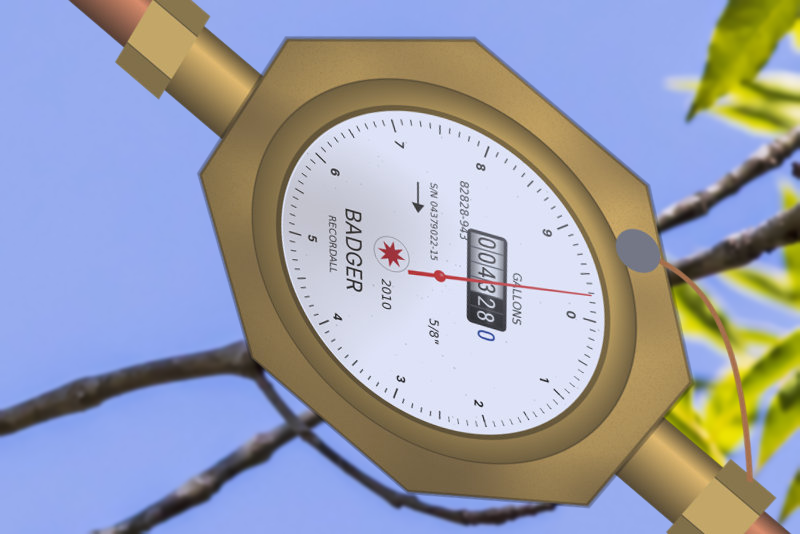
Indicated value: 43279.7 gal
